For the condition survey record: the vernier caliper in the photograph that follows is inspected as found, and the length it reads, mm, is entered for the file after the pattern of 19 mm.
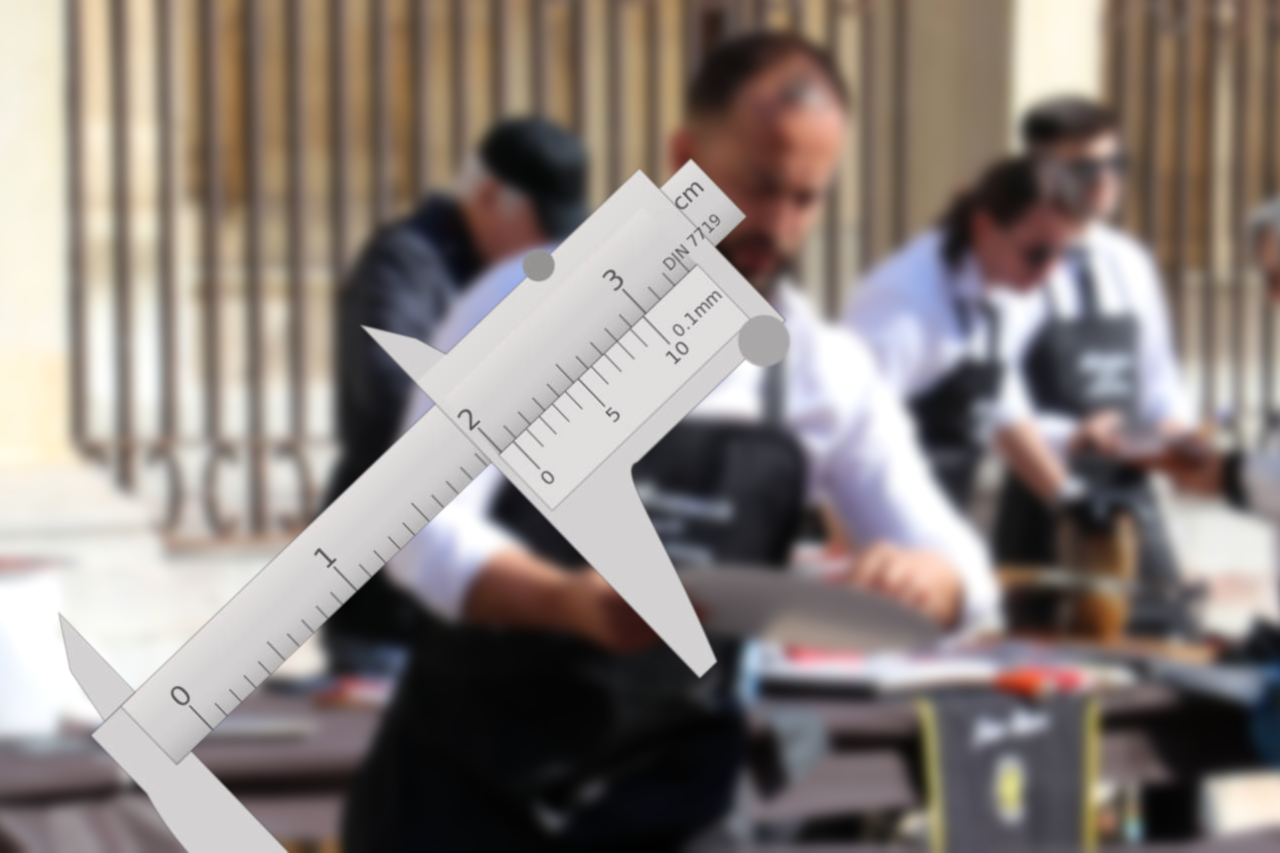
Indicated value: 20.8 mm
